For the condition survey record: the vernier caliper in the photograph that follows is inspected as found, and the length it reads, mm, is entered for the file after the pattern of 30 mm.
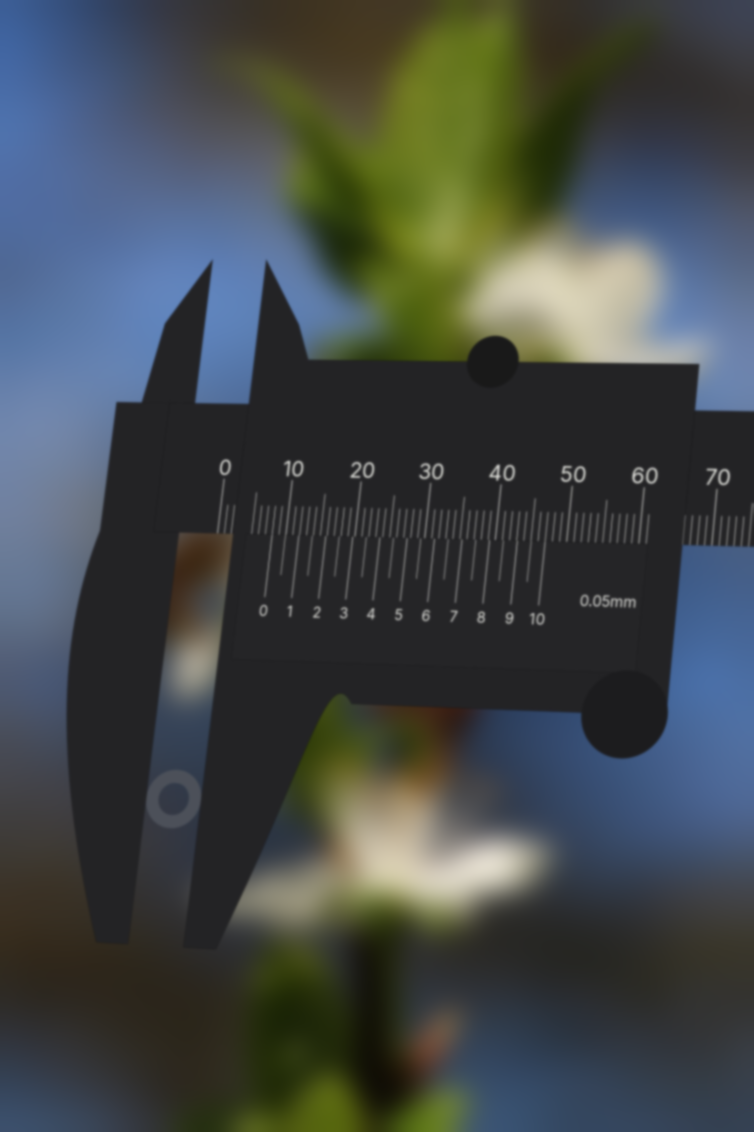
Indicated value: 8.0 mm
